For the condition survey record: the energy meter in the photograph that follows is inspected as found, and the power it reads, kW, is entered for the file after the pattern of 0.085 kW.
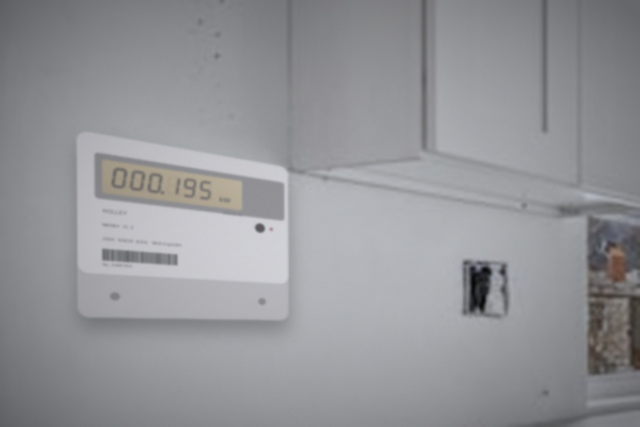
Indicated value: 0.195 kW
